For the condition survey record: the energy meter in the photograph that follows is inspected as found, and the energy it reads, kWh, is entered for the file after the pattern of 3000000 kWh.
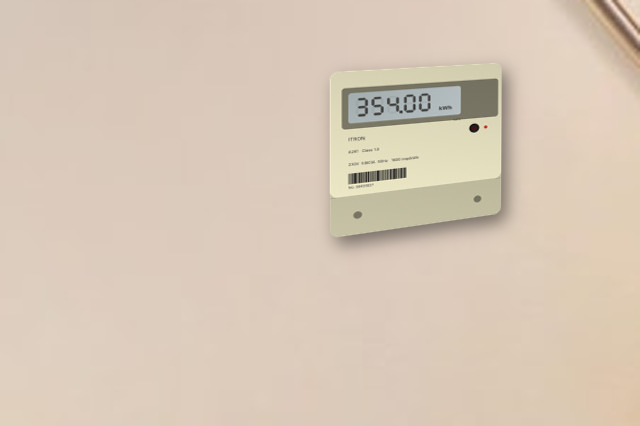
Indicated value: 354.00 kWh
